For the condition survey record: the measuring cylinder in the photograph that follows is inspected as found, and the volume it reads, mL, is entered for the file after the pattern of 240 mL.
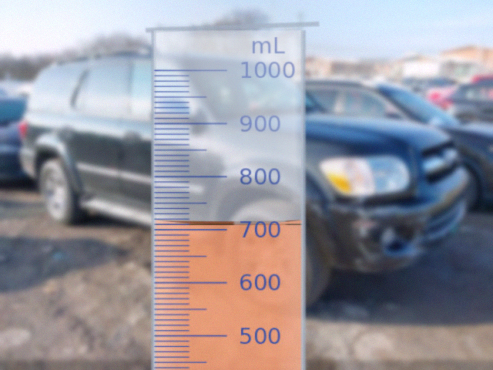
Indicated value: 710 mL
